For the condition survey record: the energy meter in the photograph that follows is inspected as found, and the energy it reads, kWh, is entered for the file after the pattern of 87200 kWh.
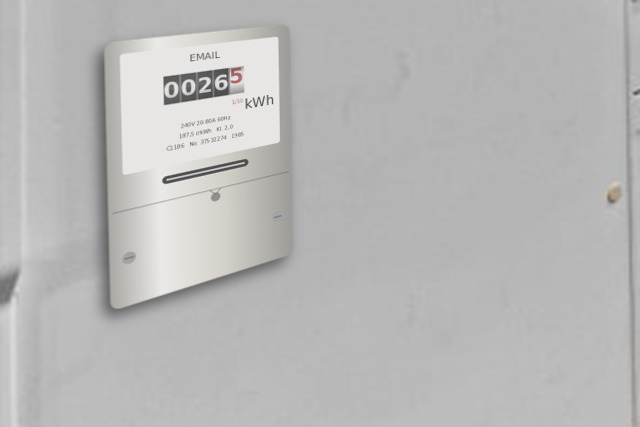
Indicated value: 26.5 kWh
